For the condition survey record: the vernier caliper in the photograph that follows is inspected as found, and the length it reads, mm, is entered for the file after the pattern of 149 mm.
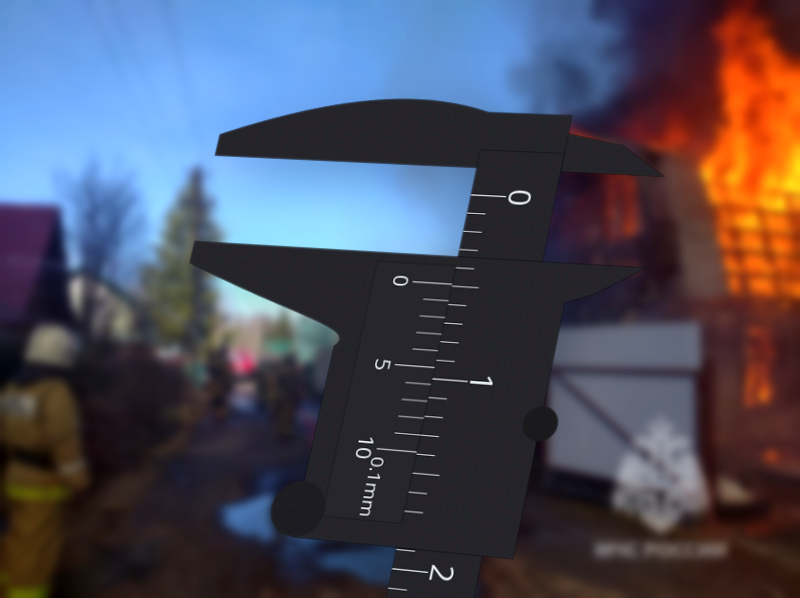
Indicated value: 4.9 mm
